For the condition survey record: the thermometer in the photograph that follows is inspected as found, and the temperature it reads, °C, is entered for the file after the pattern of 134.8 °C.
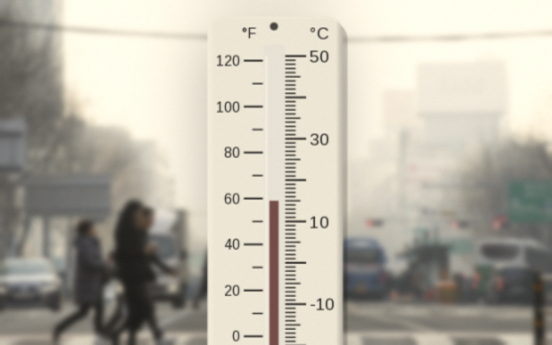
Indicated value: 15 °C
